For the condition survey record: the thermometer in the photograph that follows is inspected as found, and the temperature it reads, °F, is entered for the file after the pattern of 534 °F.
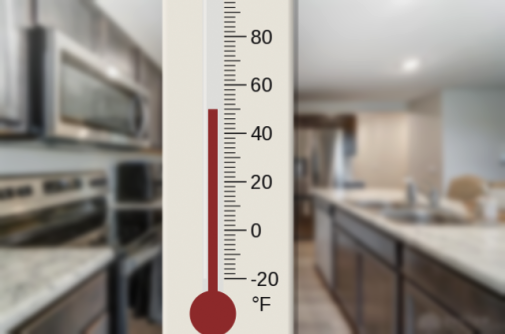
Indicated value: 50 °F
